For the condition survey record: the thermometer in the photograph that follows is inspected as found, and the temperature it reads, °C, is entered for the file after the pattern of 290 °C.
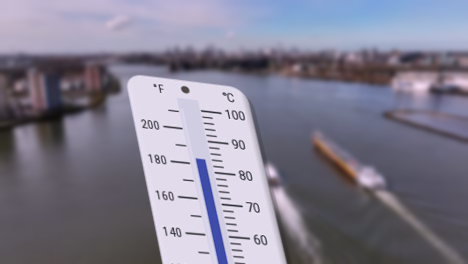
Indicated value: 84 °C
